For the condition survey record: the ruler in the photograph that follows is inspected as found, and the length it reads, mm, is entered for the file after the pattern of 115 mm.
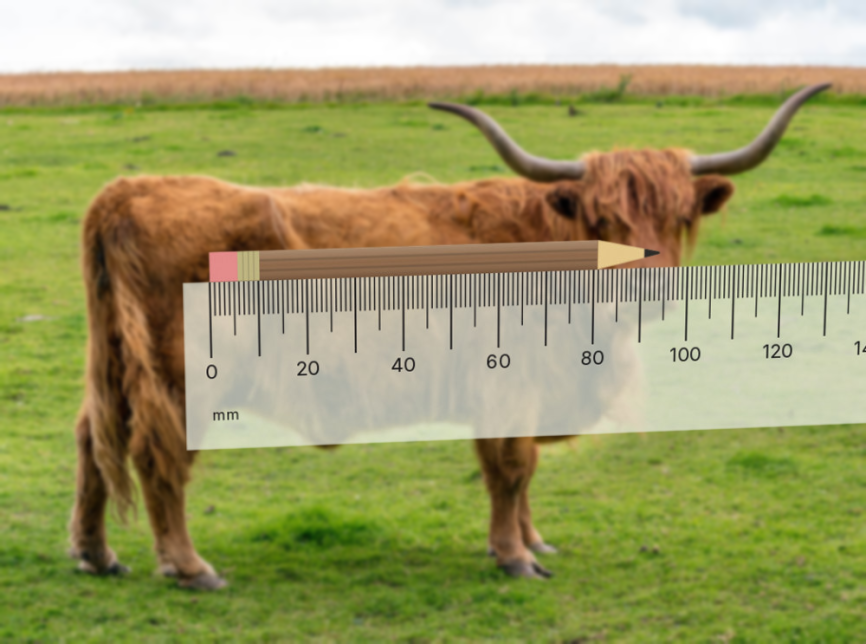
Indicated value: 94 mm
